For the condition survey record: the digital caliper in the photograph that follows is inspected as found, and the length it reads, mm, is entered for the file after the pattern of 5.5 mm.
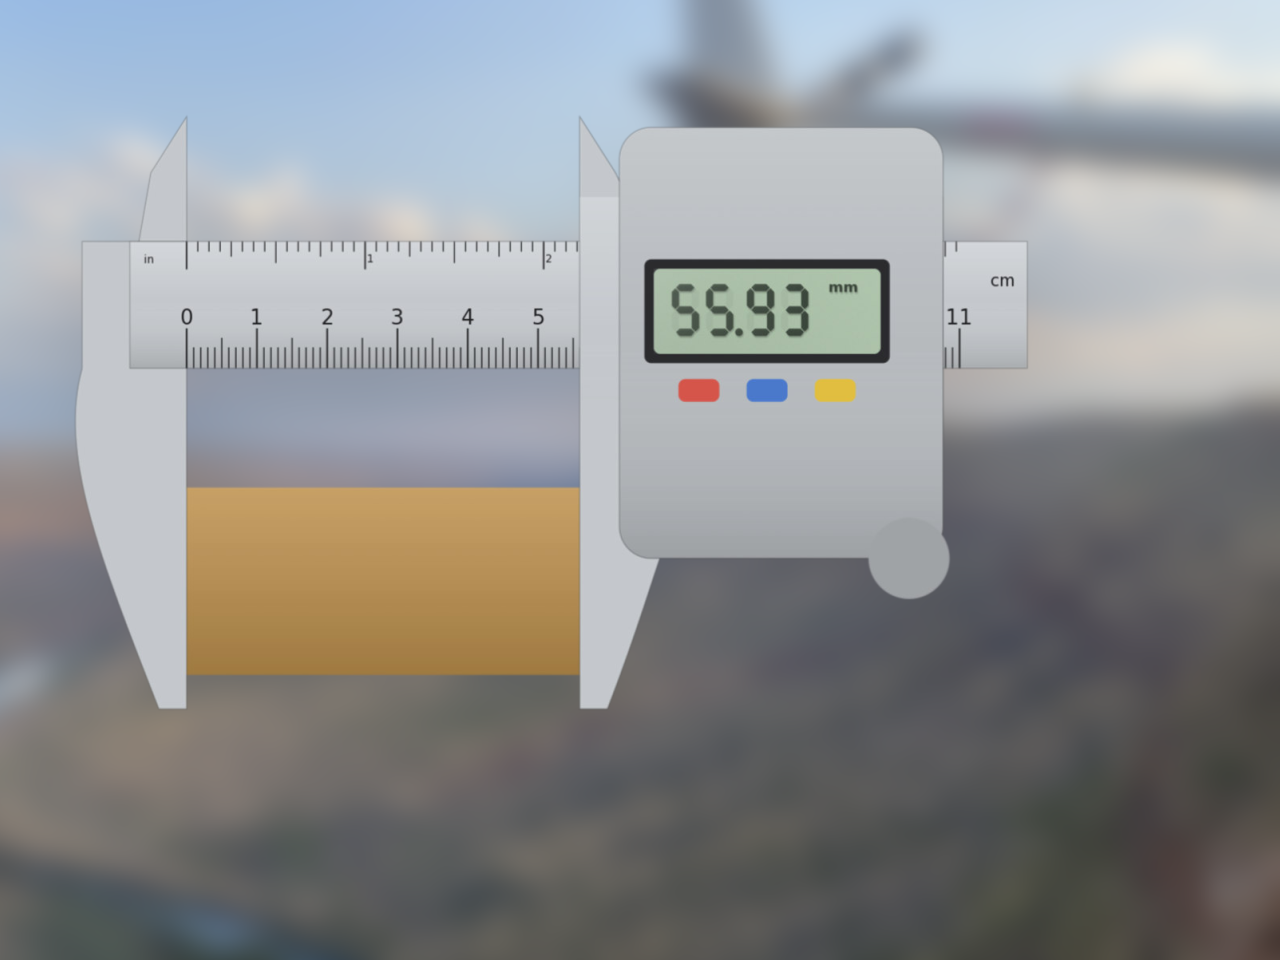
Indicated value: 55.93 mm
